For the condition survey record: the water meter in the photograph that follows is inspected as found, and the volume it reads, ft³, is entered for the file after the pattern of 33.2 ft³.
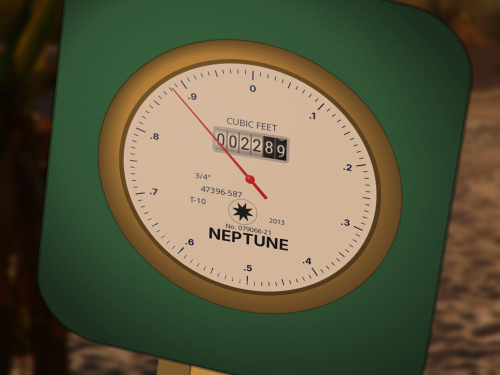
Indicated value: 2288.88 ft³
